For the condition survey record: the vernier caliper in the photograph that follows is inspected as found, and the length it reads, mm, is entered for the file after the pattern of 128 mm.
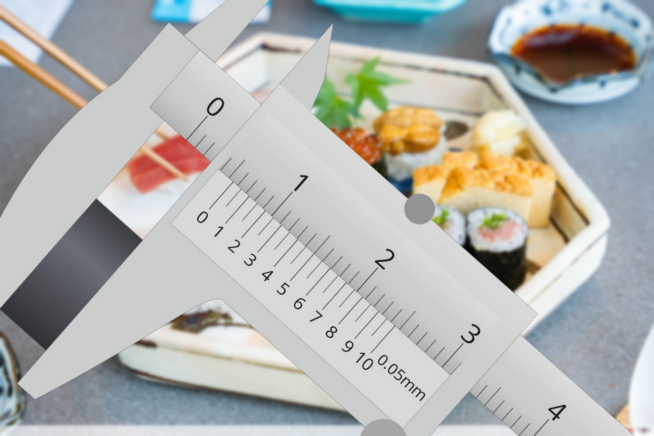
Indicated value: 5.5 mm
